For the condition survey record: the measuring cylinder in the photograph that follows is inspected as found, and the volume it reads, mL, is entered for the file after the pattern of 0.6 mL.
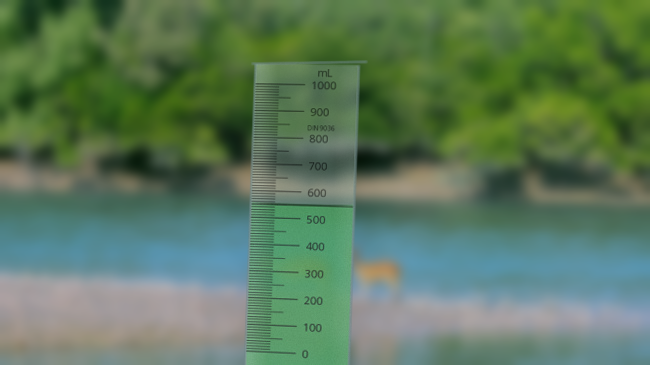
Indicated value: 550 mL
